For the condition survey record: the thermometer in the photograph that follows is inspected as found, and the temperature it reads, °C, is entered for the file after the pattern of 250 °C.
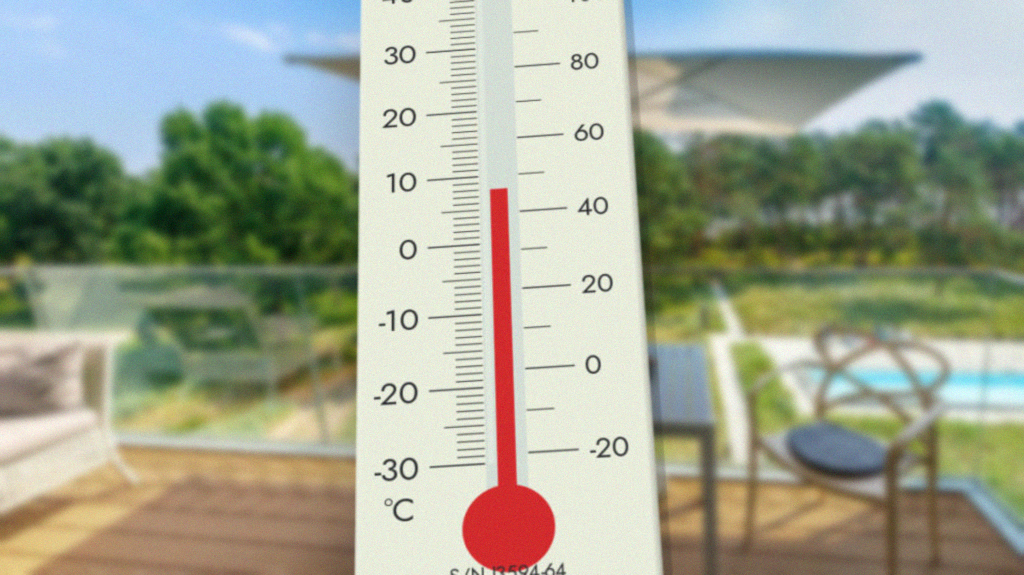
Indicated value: 8 °C
